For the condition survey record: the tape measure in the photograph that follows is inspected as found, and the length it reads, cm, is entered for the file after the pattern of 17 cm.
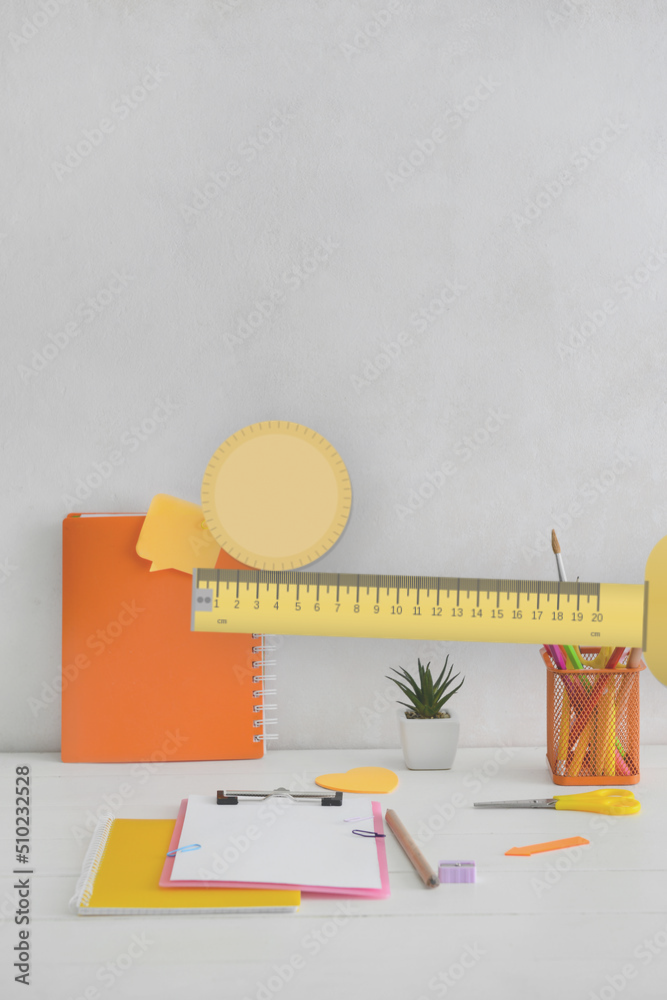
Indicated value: 7.5 cm
